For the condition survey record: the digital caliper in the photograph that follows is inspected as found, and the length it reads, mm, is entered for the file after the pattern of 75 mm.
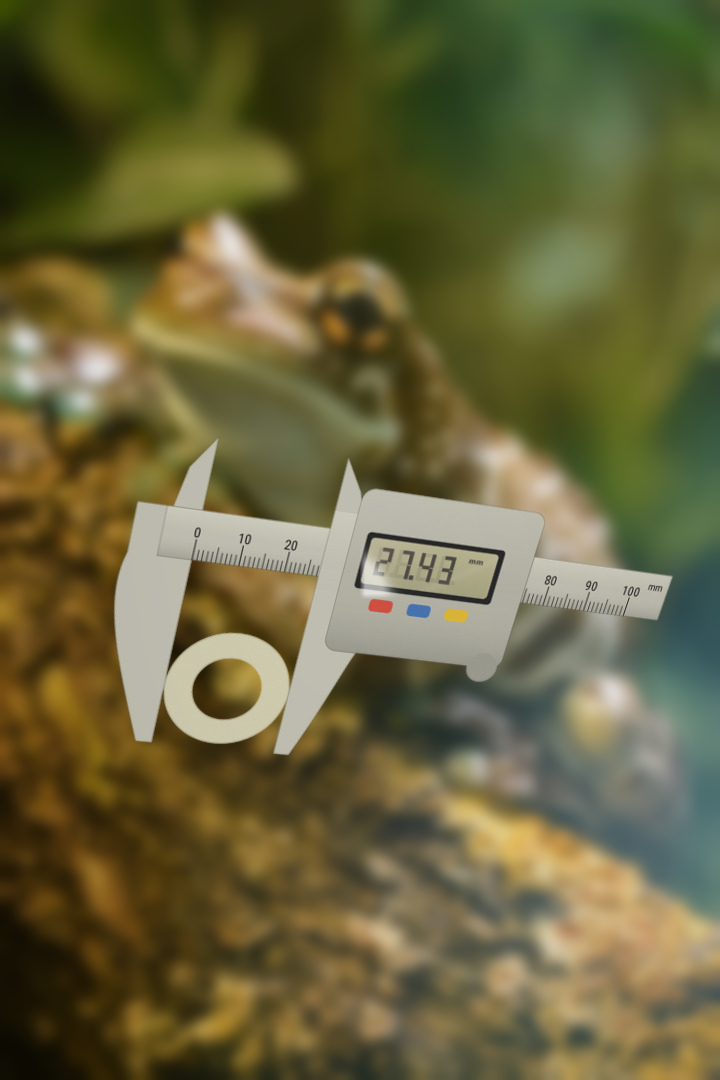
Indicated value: 27.43 mm
